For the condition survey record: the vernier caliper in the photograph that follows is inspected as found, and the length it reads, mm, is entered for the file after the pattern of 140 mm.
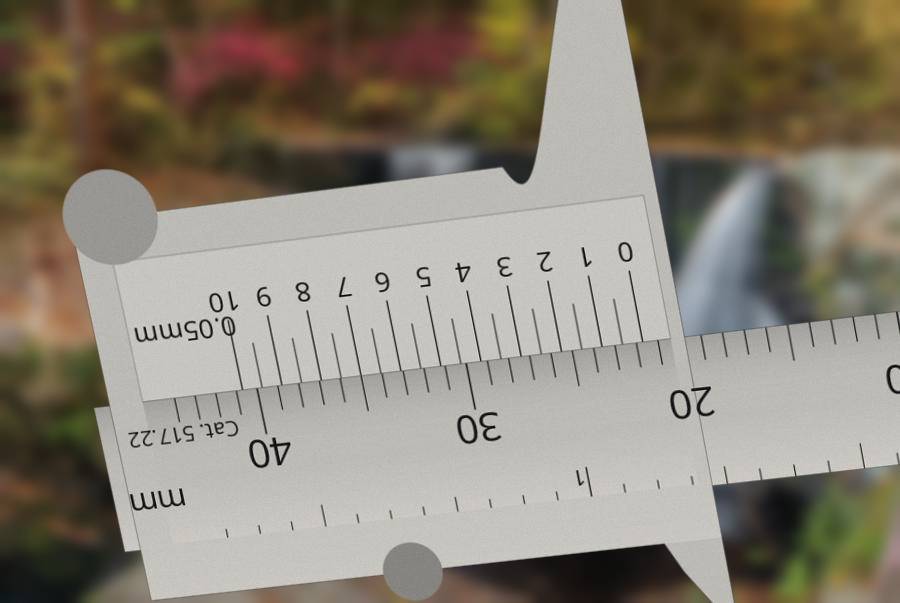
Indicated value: 21.7 mm
